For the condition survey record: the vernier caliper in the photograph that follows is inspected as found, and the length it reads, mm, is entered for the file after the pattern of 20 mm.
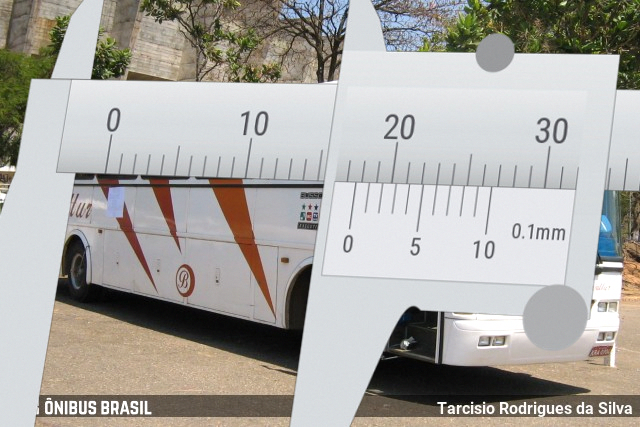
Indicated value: 17.6 mm
